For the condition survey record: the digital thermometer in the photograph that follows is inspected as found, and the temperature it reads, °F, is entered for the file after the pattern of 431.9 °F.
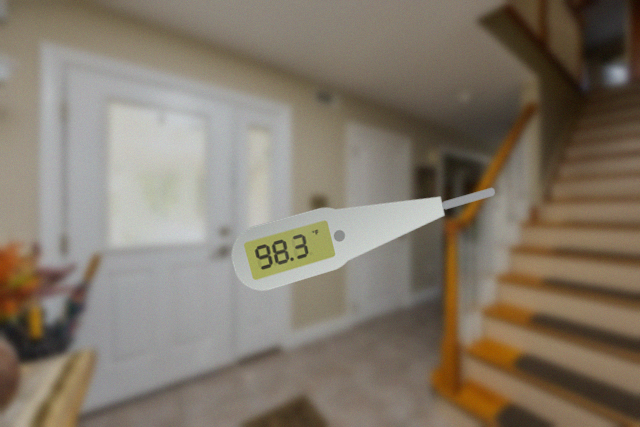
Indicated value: 98.3 °F
